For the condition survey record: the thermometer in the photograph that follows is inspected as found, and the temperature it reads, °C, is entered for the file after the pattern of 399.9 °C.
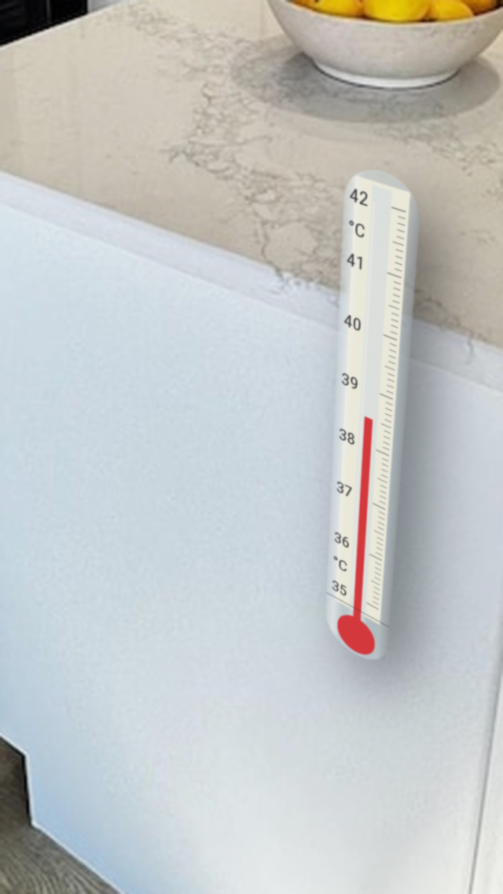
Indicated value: 38.5 °C
